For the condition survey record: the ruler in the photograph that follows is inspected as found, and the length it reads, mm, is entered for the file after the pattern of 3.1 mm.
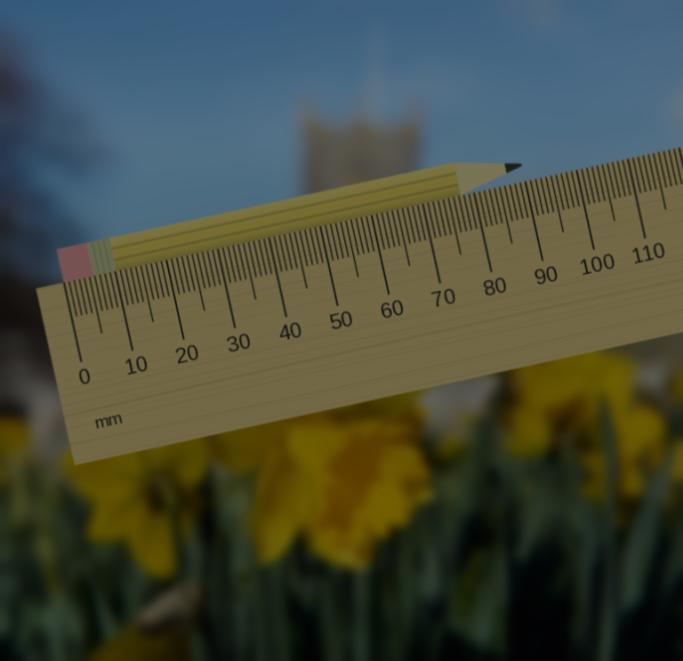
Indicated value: 90 mm
